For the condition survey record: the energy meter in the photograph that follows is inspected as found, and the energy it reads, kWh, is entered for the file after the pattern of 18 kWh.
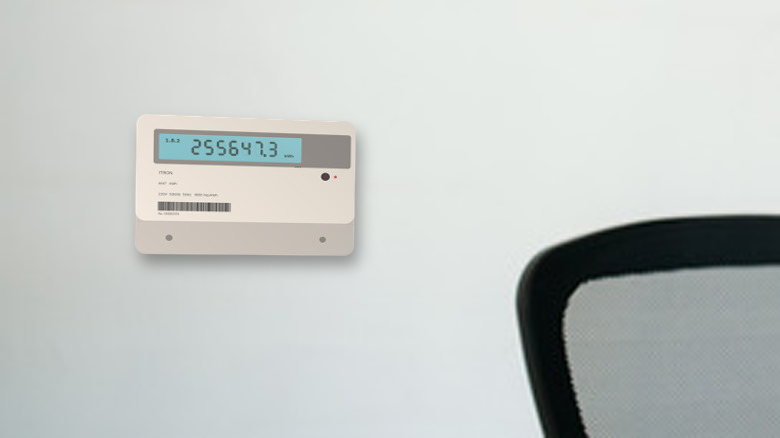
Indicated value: 255647.3 kWh
